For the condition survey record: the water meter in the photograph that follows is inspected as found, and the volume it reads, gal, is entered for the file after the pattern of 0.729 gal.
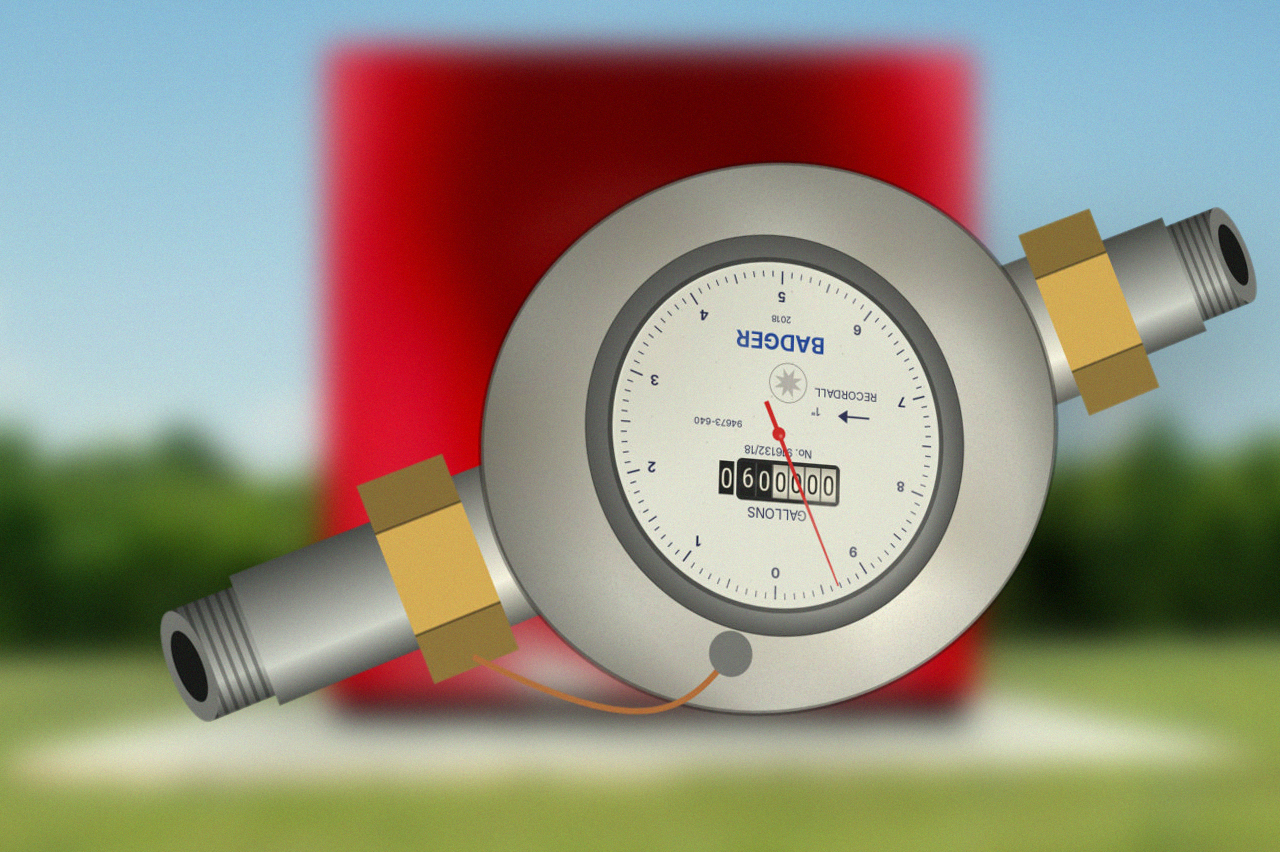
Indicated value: 89.3 gal
